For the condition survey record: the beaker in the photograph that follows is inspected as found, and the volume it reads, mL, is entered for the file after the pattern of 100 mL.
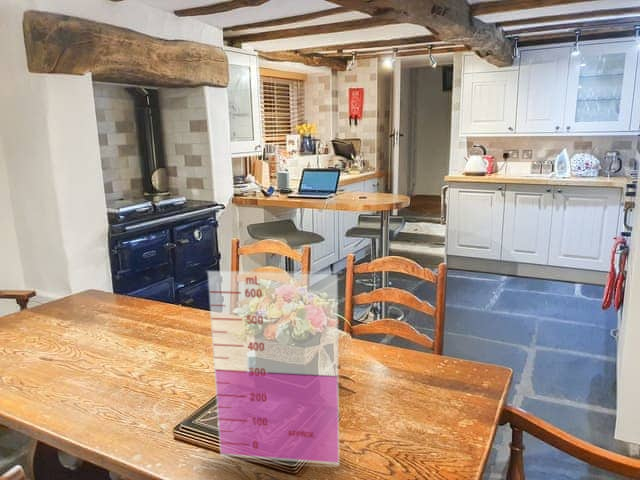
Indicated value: 300 mL
